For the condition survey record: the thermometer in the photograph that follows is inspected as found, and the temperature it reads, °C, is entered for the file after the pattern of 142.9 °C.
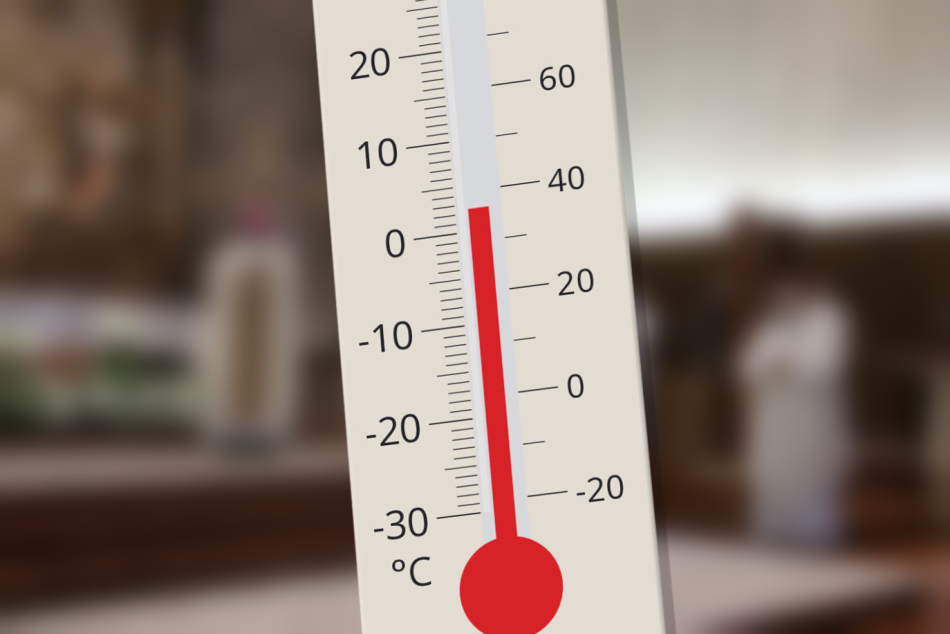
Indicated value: 2.5 °C
